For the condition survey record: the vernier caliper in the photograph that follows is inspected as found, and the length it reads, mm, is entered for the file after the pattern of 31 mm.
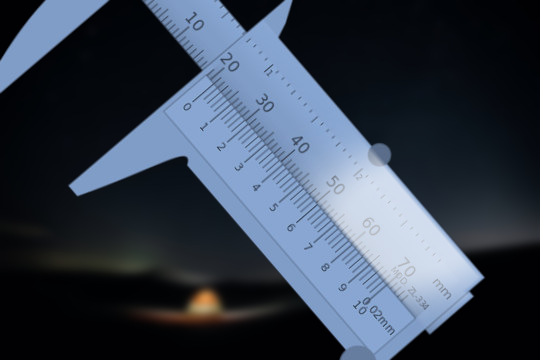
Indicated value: 21.0 mm
